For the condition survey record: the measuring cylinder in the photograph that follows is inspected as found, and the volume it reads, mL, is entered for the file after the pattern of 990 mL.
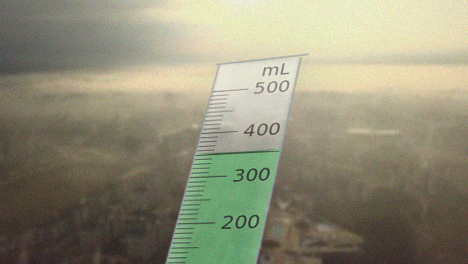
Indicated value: 350 mL
